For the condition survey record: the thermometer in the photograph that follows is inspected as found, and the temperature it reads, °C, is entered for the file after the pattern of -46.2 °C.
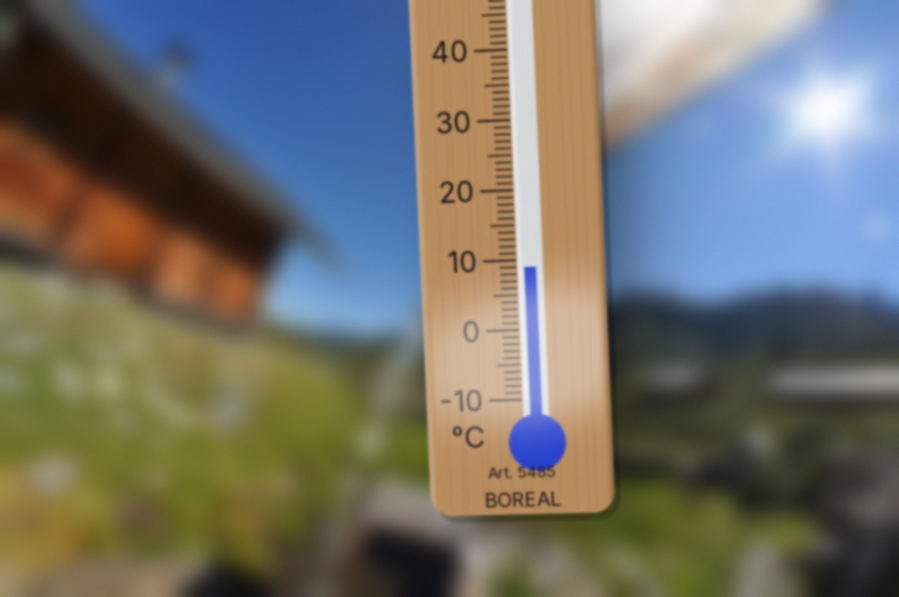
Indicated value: 9 °C
